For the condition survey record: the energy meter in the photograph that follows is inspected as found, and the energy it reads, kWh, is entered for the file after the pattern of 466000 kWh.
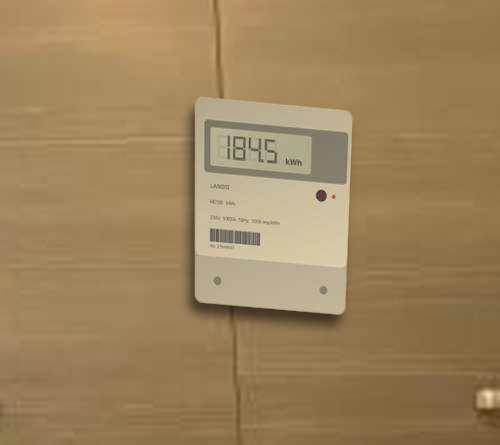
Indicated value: 184.5 kWh
